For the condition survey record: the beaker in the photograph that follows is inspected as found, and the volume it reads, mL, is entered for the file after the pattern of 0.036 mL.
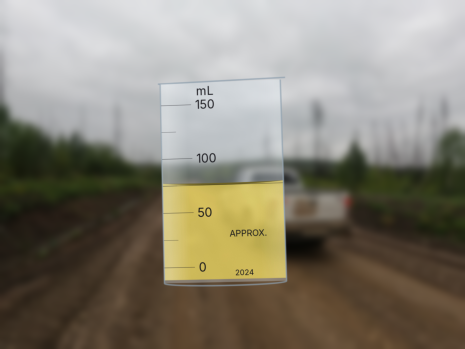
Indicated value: 75 mL
